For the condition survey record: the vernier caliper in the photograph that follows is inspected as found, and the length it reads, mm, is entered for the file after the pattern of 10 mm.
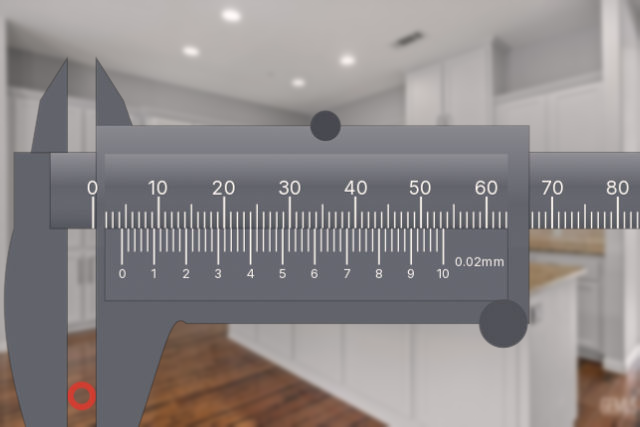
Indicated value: 4.4 mm
